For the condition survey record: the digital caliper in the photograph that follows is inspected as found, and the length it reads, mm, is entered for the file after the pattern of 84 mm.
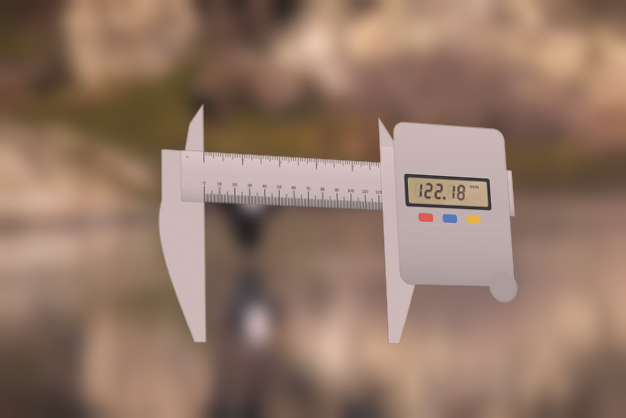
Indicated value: 122.18 mm
